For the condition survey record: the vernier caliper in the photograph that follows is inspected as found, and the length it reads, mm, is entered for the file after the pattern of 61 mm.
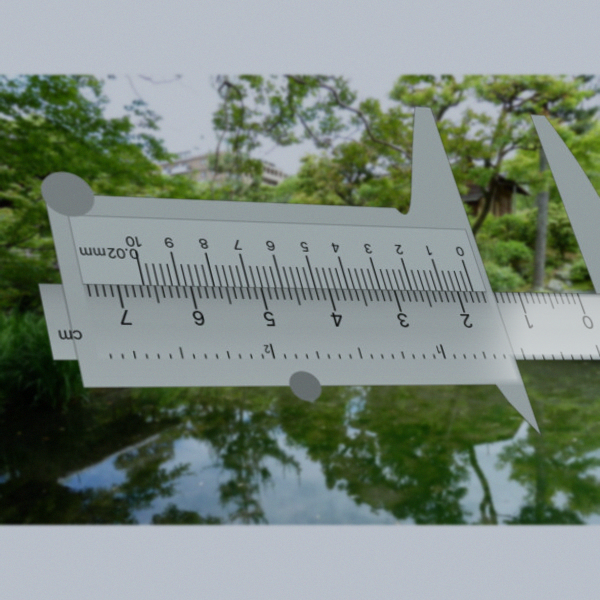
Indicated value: 17.5 mm
